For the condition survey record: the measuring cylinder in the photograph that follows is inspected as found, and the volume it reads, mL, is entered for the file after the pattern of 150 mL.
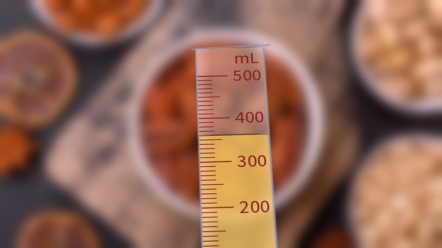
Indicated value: 360 mL
